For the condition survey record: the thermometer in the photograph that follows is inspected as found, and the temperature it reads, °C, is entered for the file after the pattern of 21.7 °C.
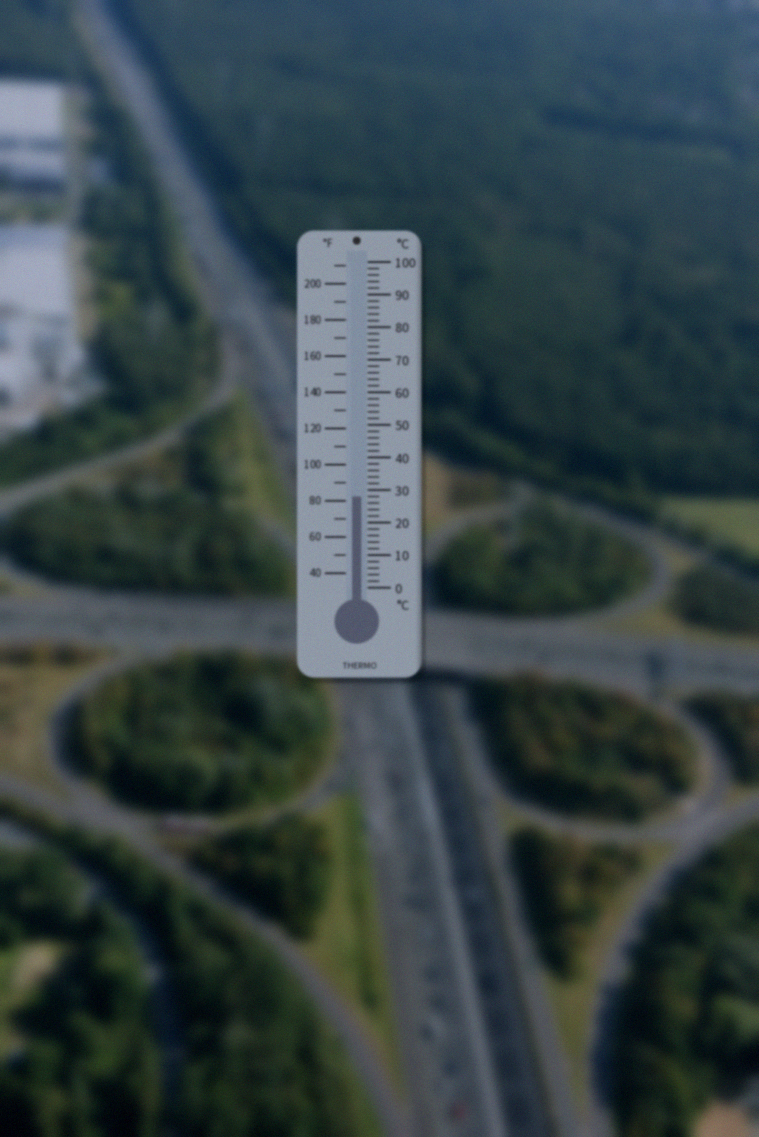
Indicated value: 28 °C
